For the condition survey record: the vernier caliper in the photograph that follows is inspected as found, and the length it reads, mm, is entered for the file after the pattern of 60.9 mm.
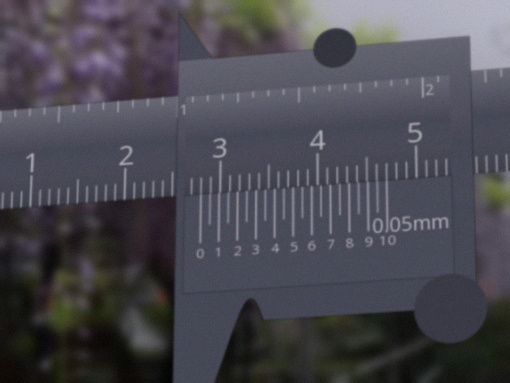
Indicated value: 28.0 mm
